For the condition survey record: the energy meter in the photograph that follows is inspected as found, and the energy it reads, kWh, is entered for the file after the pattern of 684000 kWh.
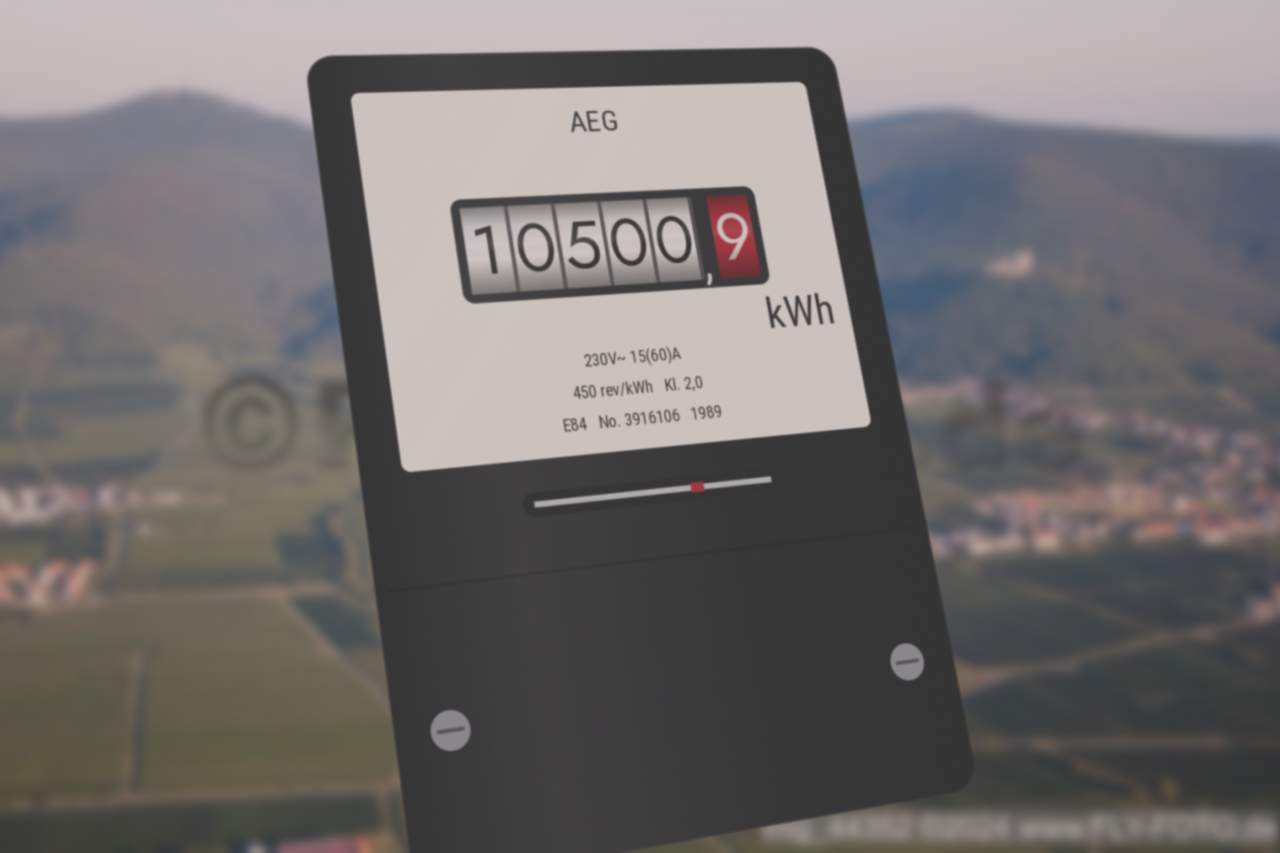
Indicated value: 10500.9 kWh
